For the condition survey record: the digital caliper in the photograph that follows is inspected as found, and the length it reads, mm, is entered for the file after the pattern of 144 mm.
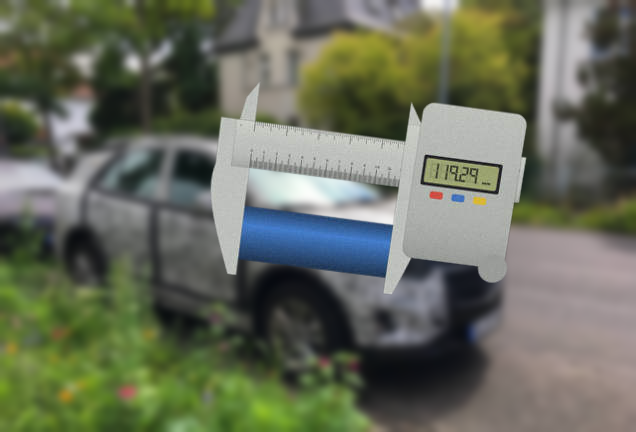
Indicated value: 119.29 mm
